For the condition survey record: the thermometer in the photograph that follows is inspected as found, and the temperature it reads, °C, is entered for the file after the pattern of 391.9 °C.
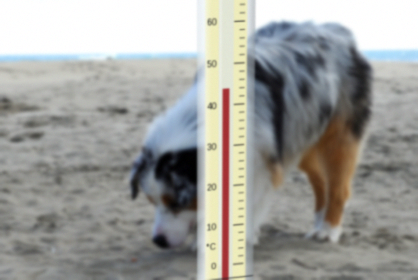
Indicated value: 44 °C
